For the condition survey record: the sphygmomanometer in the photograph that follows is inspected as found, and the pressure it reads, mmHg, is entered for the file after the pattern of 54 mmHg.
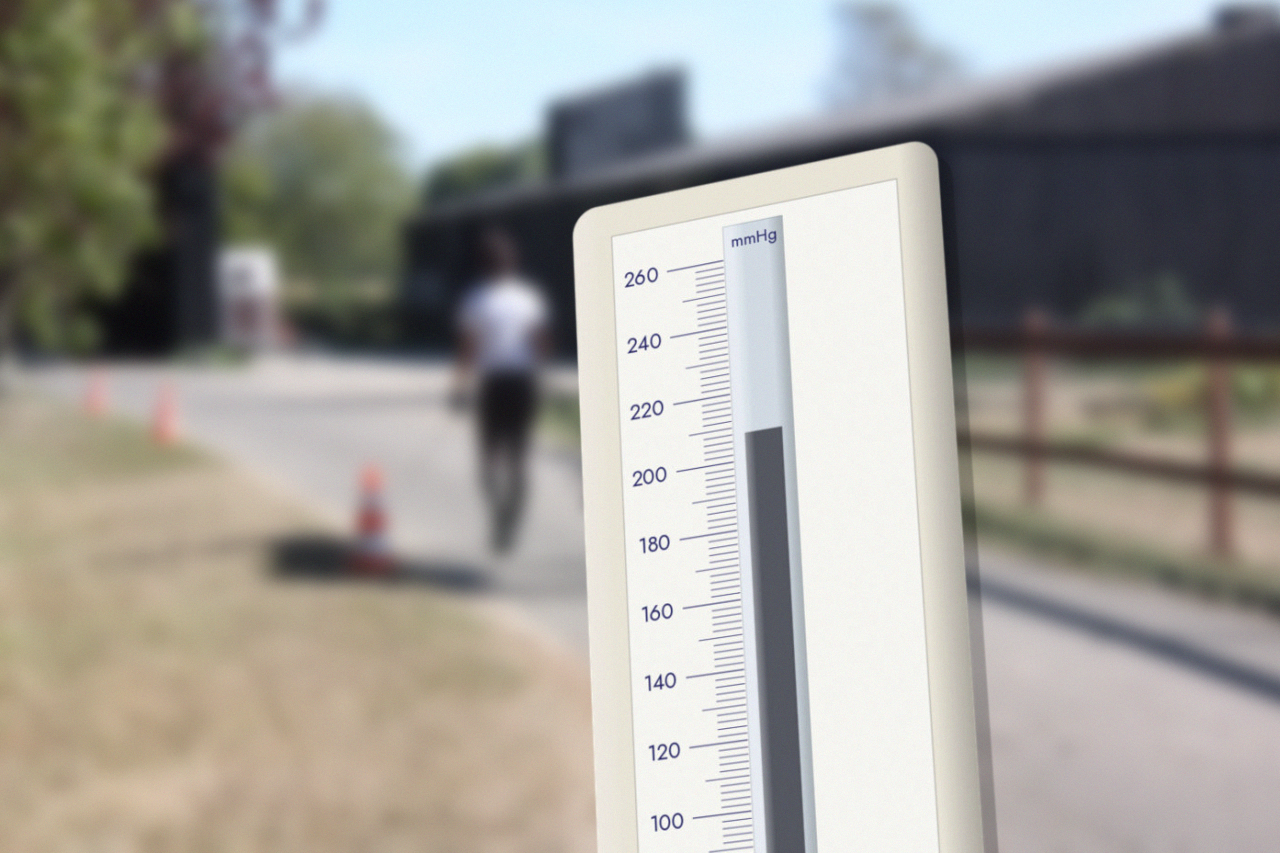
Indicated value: 208 mmHg
